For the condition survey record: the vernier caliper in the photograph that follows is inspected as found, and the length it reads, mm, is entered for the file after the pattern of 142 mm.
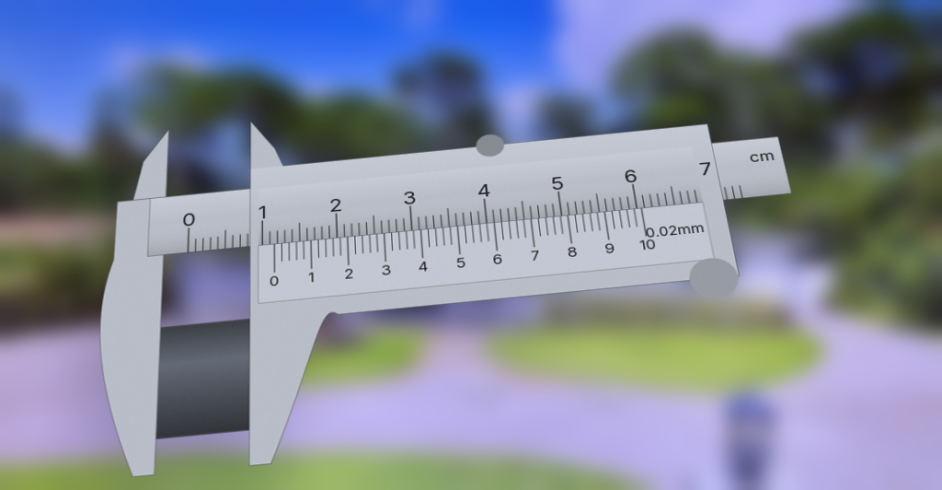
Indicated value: 11.6 mm
